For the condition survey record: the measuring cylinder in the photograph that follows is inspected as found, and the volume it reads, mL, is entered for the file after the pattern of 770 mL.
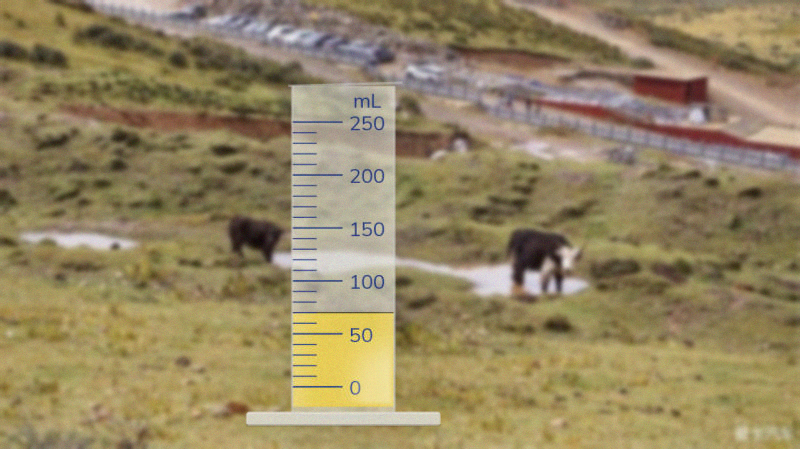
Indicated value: 70 mL
